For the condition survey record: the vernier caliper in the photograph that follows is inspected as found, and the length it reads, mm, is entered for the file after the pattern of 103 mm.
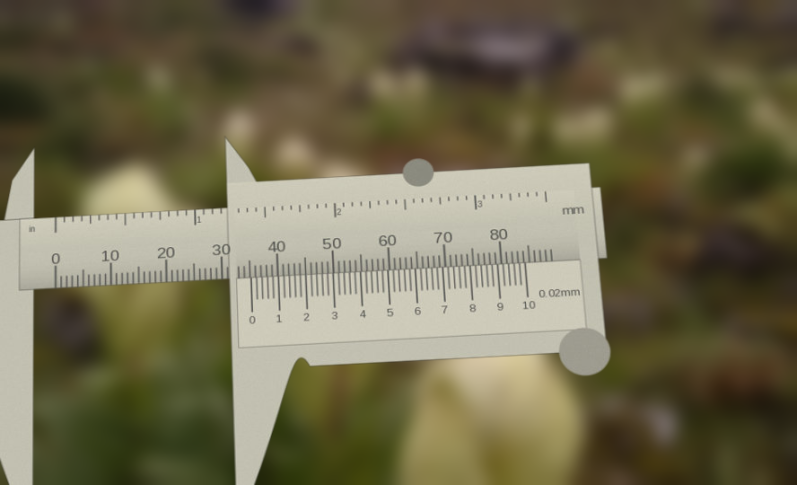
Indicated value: 35.2 mm
